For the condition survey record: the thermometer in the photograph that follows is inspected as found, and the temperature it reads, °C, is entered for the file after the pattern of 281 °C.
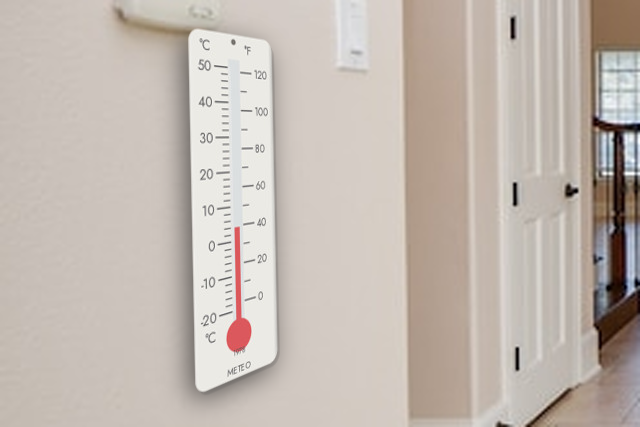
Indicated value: 4 °C
